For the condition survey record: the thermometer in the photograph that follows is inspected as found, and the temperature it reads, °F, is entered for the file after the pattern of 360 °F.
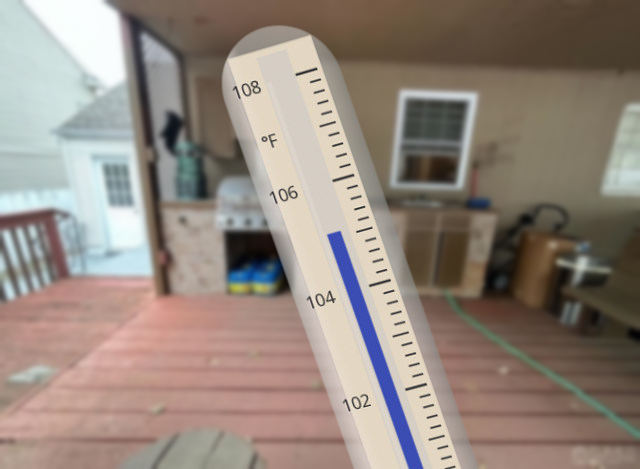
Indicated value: 105.1 °F
